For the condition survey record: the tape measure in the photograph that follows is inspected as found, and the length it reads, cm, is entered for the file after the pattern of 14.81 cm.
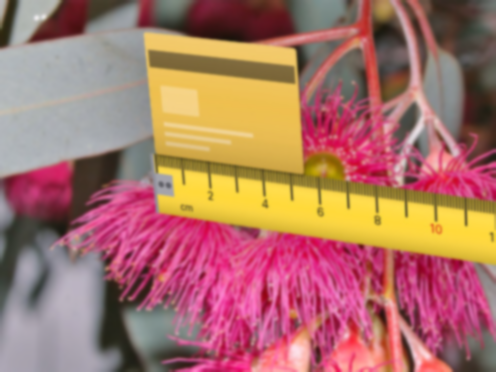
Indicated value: 5.5 cm
